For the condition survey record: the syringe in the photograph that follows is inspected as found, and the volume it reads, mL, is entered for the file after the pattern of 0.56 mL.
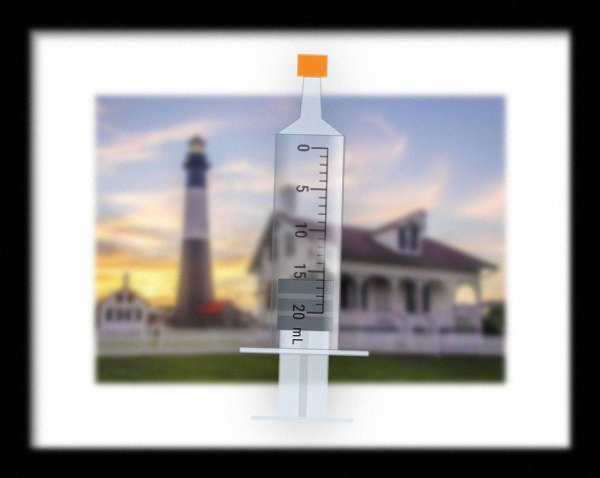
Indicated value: 16 mL
